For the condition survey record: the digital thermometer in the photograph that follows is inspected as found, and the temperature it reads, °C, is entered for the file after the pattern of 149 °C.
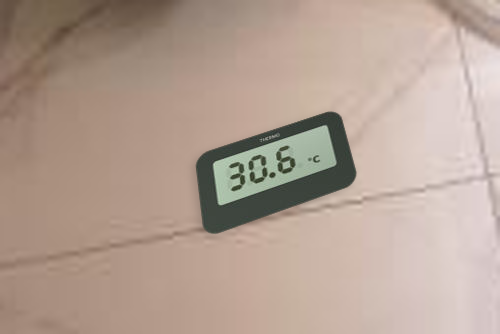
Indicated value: 30.6 °C
